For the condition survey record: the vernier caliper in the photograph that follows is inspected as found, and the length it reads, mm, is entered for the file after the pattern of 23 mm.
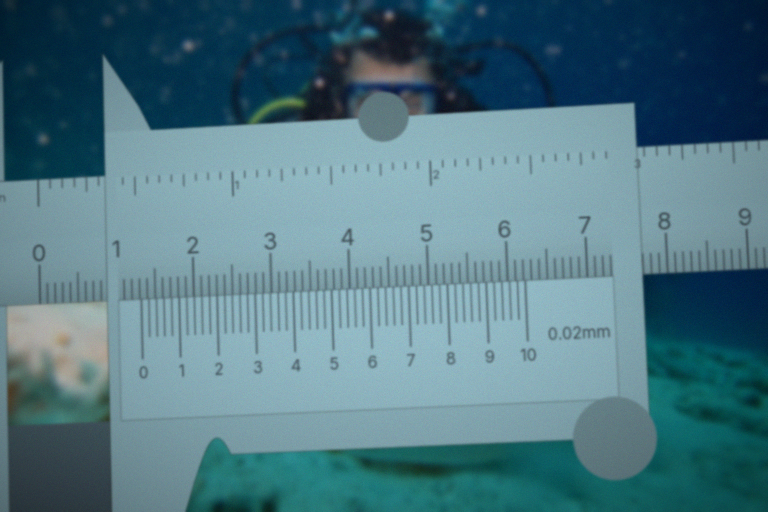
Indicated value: 13.2 mm
